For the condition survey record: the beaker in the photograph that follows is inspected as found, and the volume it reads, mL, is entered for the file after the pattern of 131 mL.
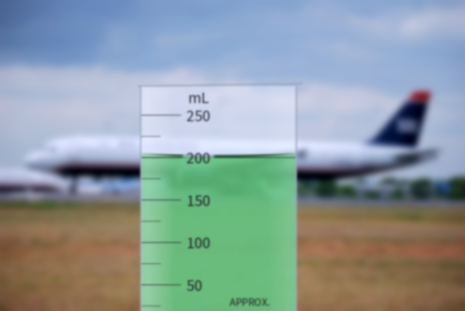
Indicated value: 200 mL
